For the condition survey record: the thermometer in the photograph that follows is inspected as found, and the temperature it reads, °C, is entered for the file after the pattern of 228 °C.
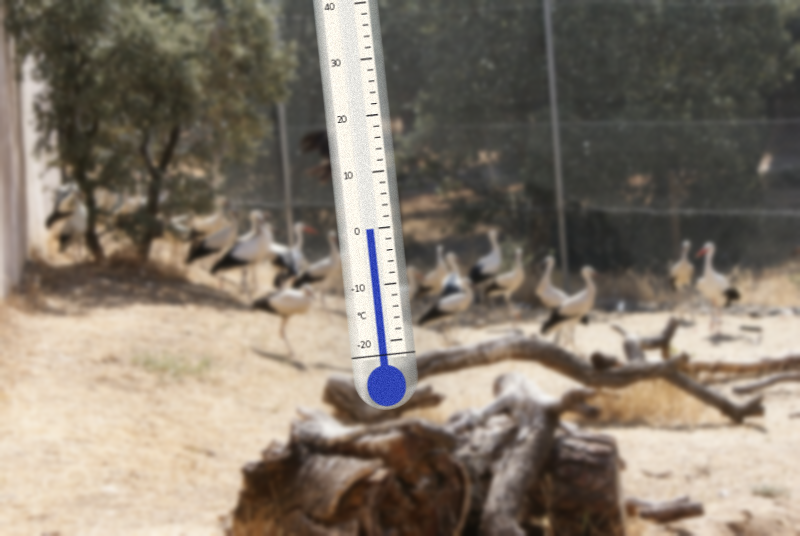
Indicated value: 0 °C
